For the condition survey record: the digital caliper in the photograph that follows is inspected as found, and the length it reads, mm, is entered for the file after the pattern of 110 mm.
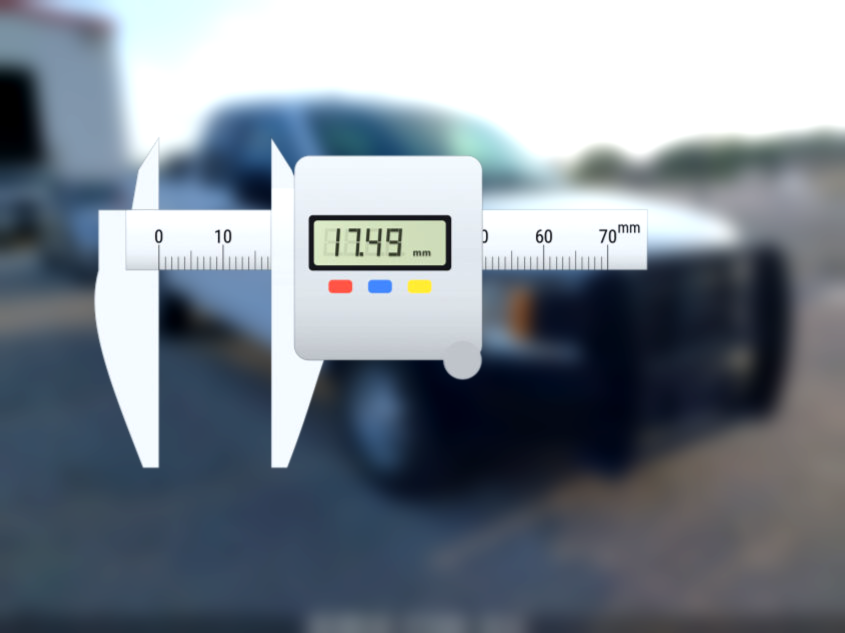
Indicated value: 17.49 mm
